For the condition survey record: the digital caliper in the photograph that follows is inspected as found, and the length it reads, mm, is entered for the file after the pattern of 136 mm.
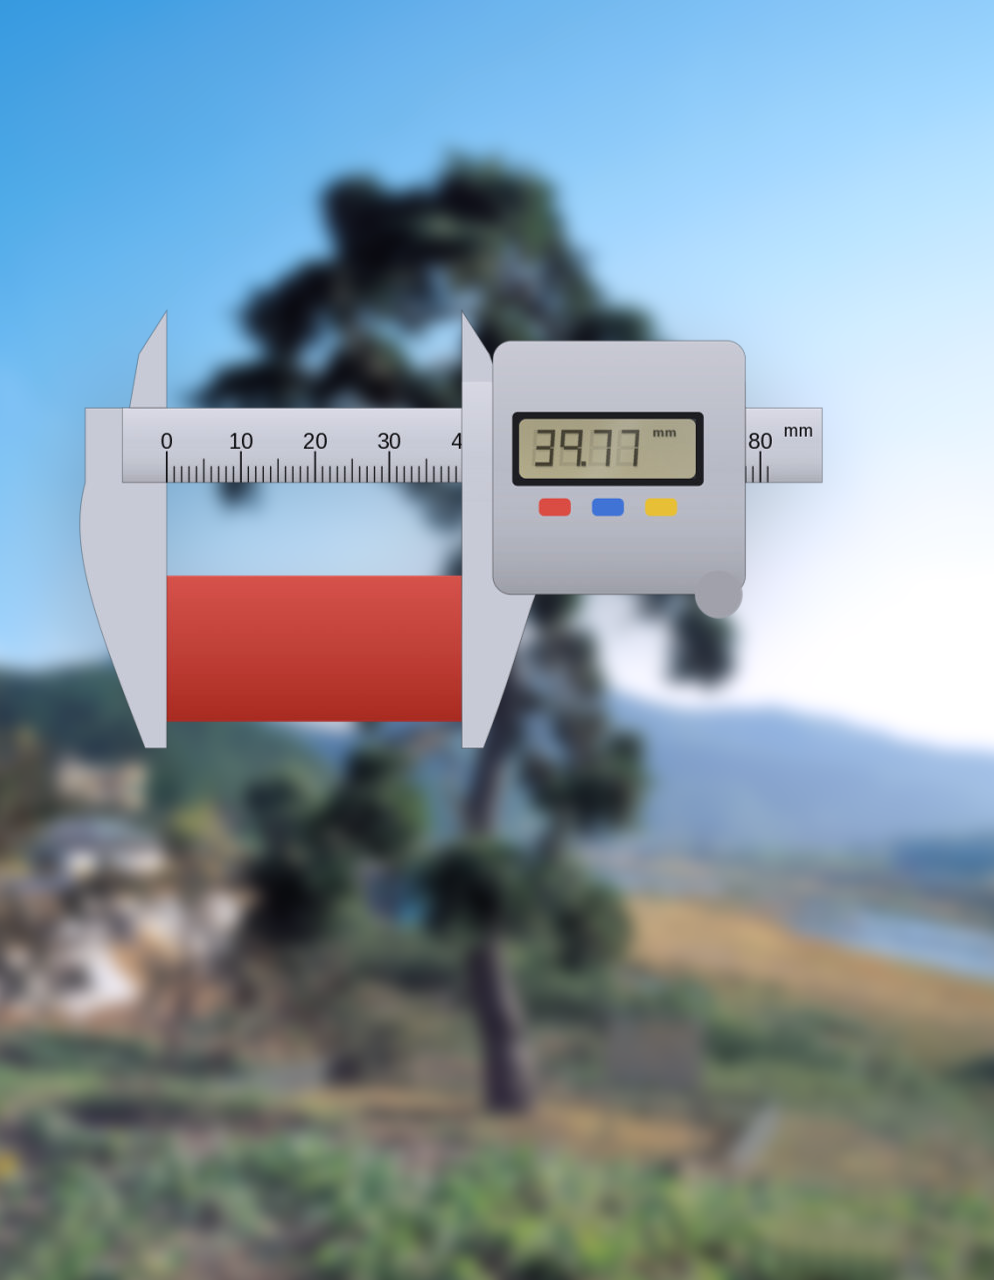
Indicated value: 39.77 mm
